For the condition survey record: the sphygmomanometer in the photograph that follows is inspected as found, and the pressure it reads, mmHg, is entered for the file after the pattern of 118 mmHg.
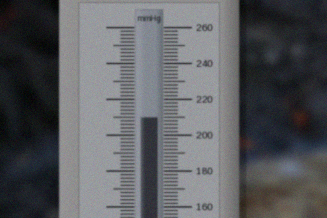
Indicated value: 210 mmHg
